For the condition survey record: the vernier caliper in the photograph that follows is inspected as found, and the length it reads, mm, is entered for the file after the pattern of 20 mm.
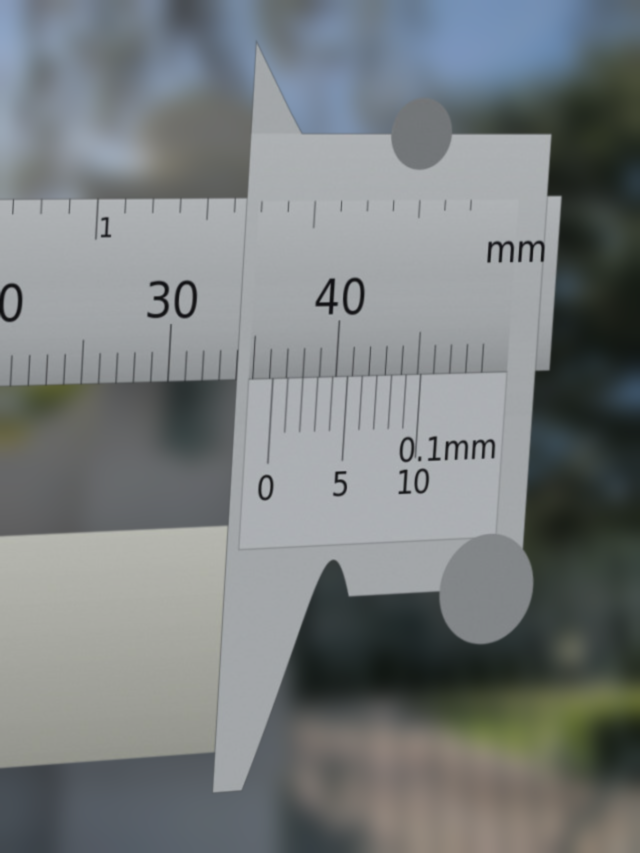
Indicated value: 36.2 mm
